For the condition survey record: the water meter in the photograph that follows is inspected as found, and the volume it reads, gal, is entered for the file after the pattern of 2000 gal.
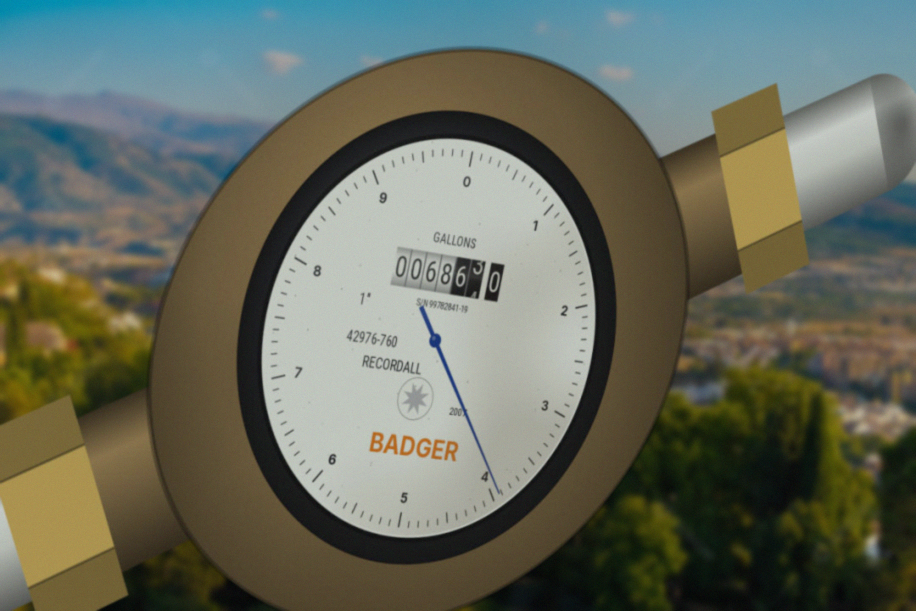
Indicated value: 68633.9 gal
